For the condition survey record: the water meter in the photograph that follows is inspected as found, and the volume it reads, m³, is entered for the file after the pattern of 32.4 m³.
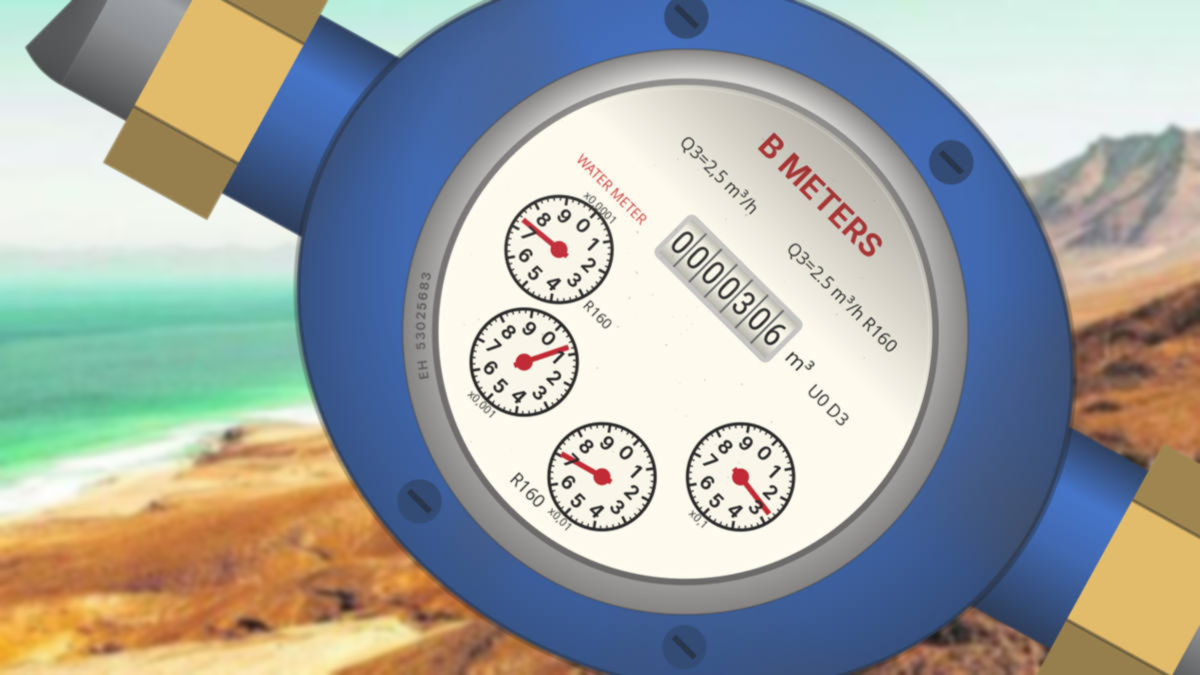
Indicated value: 306.2707 m³
